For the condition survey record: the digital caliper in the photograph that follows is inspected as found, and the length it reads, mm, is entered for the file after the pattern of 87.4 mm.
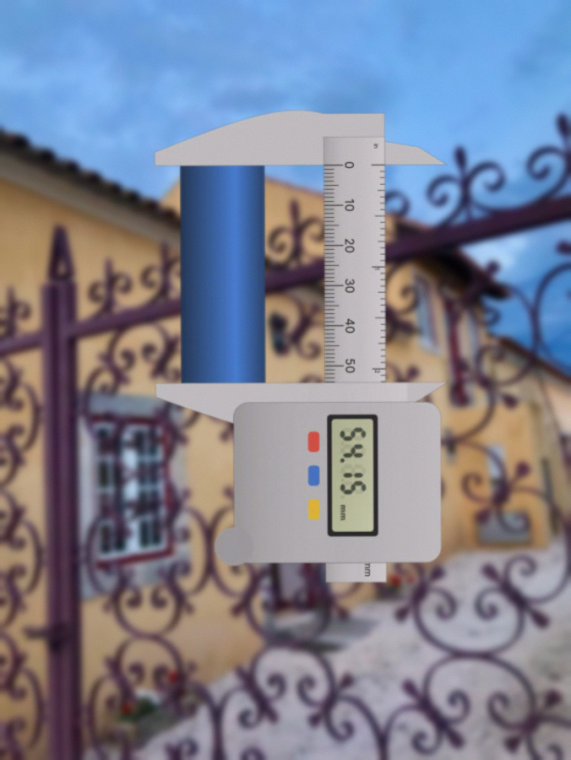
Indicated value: 54.15 mm
